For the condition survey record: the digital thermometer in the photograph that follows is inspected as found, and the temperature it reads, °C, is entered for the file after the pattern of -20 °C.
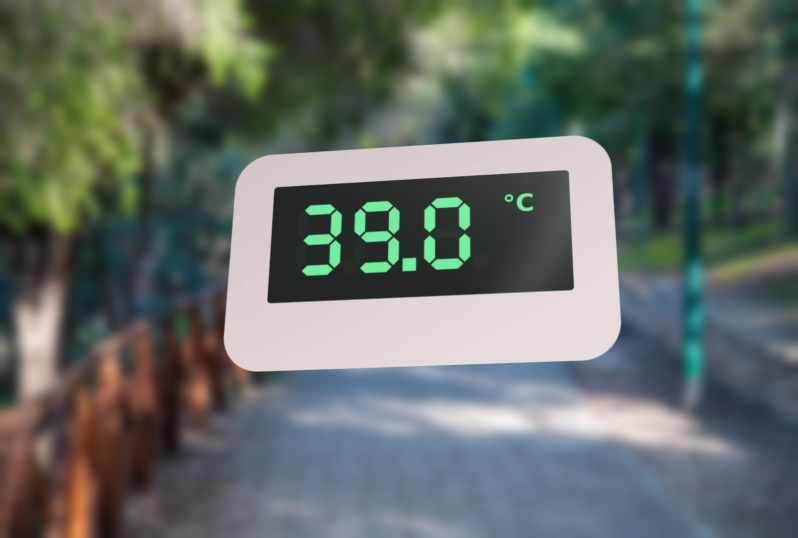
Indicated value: 39.0 °C
